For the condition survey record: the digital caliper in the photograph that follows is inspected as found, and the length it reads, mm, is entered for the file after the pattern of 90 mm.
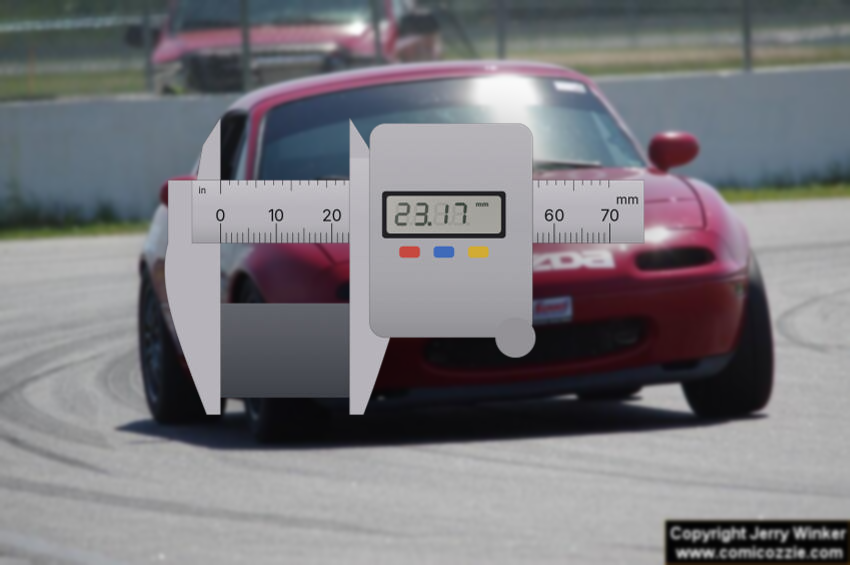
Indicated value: 23.17 mm
